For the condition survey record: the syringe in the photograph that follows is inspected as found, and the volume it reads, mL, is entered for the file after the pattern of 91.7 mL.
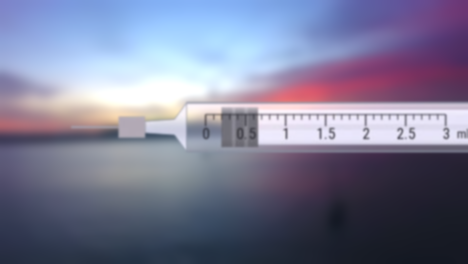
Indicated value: 0.2 mL
